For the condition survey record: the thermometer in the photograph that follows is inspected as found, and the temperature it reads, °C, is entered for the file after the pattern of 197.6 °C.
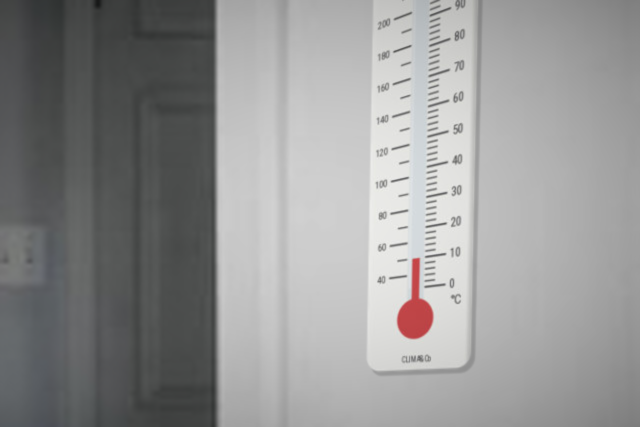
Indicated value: 10 °C
